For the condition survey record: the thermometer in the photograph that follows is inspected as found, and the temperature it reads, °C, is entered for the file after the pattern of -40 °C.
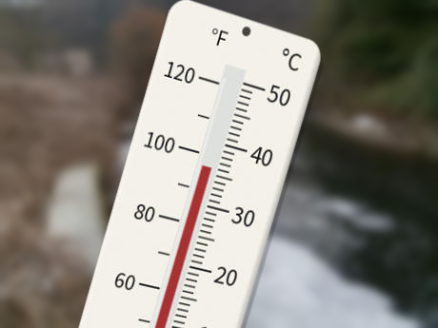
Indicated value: 36 °C
